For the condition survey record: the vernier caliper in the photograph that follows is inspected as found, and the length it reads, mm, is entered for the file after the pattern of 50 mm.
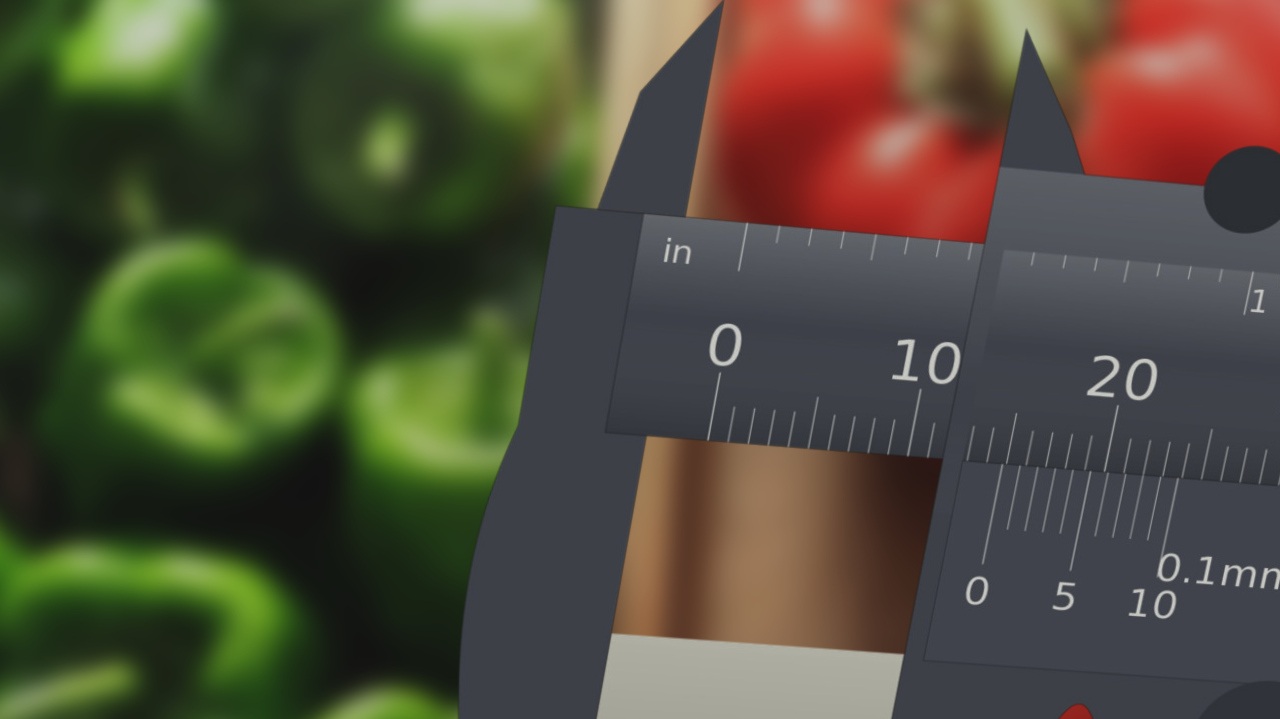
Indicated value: 14.8 mm
